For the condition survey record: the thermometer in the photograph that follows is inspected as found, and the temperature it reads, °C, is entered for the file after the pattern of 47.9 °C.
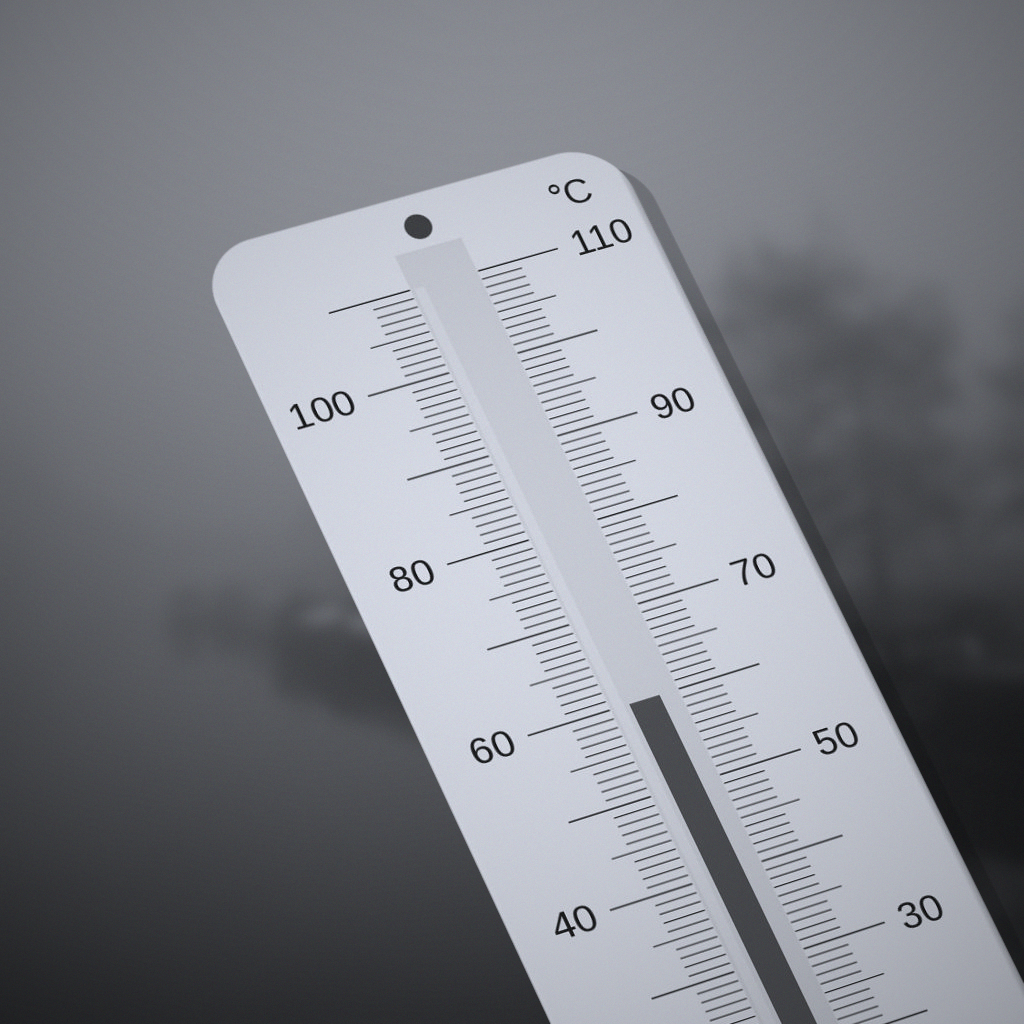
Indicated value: 60 °C
